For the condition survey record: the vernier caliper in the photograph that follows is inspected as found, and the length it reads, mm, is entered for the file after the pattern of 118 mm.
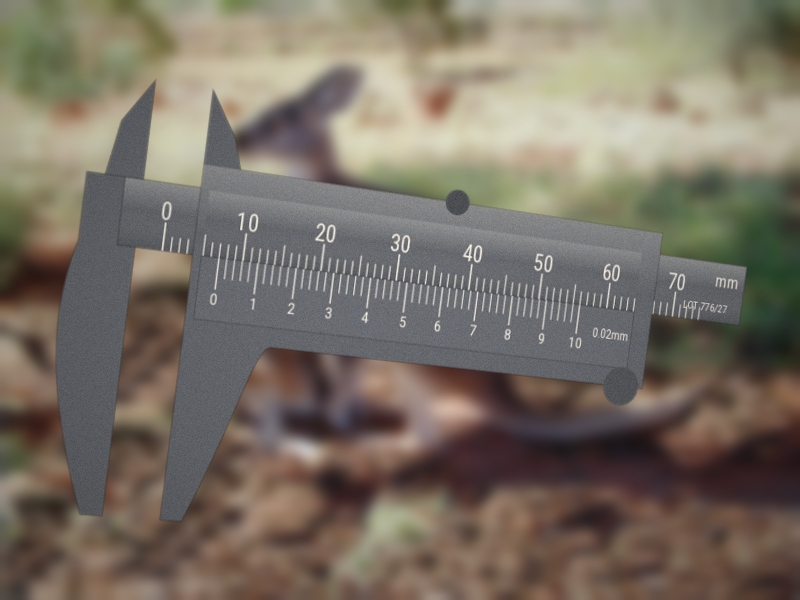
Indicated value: 7.0 mm
